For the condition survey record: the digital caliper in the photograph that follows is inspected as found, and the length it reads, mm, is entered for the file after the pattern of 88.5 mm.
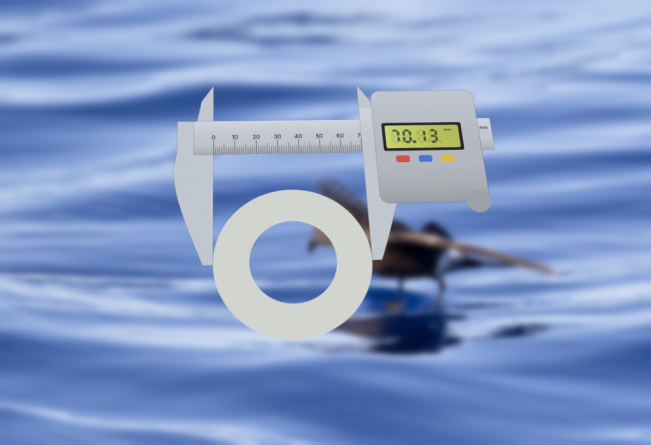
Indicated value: 70.13 mm
